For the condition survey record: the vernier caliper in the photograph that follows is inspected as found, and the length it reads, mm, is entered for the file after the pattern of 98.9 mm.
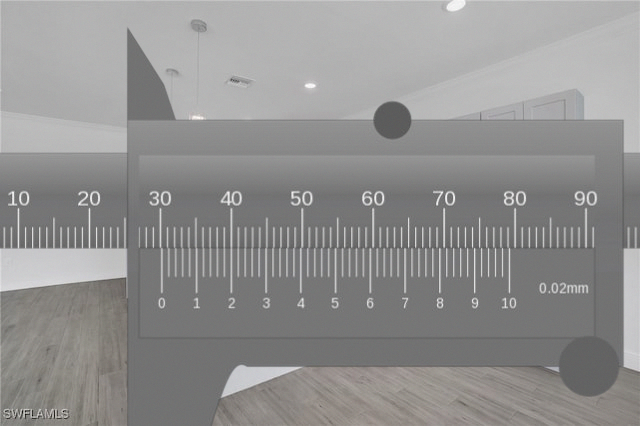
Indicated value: 30.2 mm
